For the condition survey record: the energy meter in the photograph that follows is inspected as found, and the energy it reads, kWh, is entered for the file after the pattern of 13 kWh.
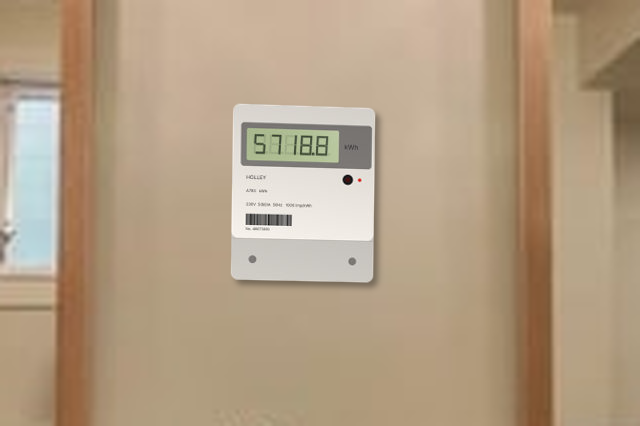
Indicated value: 5718.8 kWh
